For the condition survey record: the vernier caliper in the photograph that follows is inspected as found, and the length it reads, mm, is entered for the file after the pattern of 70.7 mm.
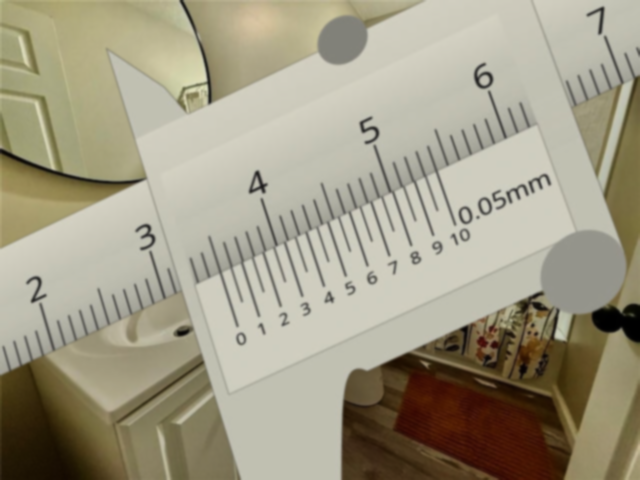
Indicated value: 35.0 mm
